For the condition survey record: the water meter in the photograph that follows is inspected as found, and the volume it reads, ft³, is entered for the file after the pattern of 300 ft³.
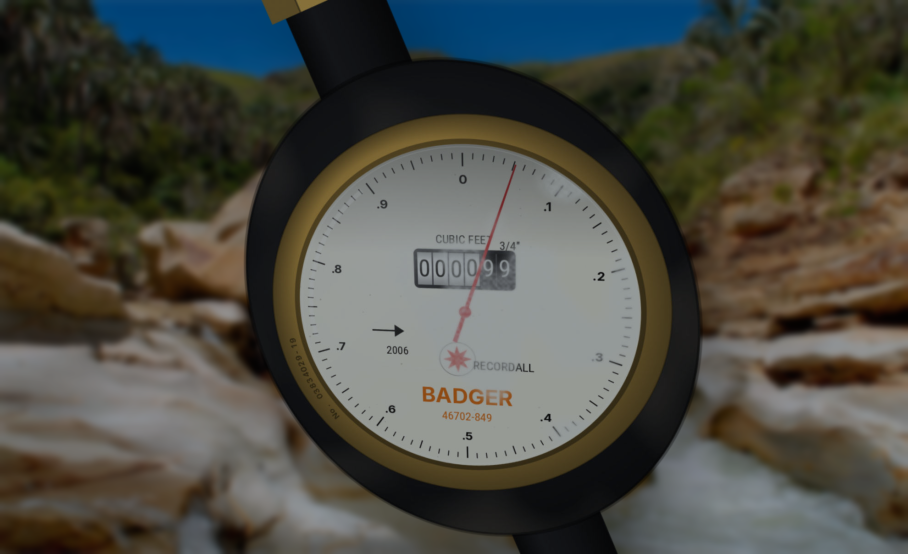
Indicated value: 99.05 ft³
